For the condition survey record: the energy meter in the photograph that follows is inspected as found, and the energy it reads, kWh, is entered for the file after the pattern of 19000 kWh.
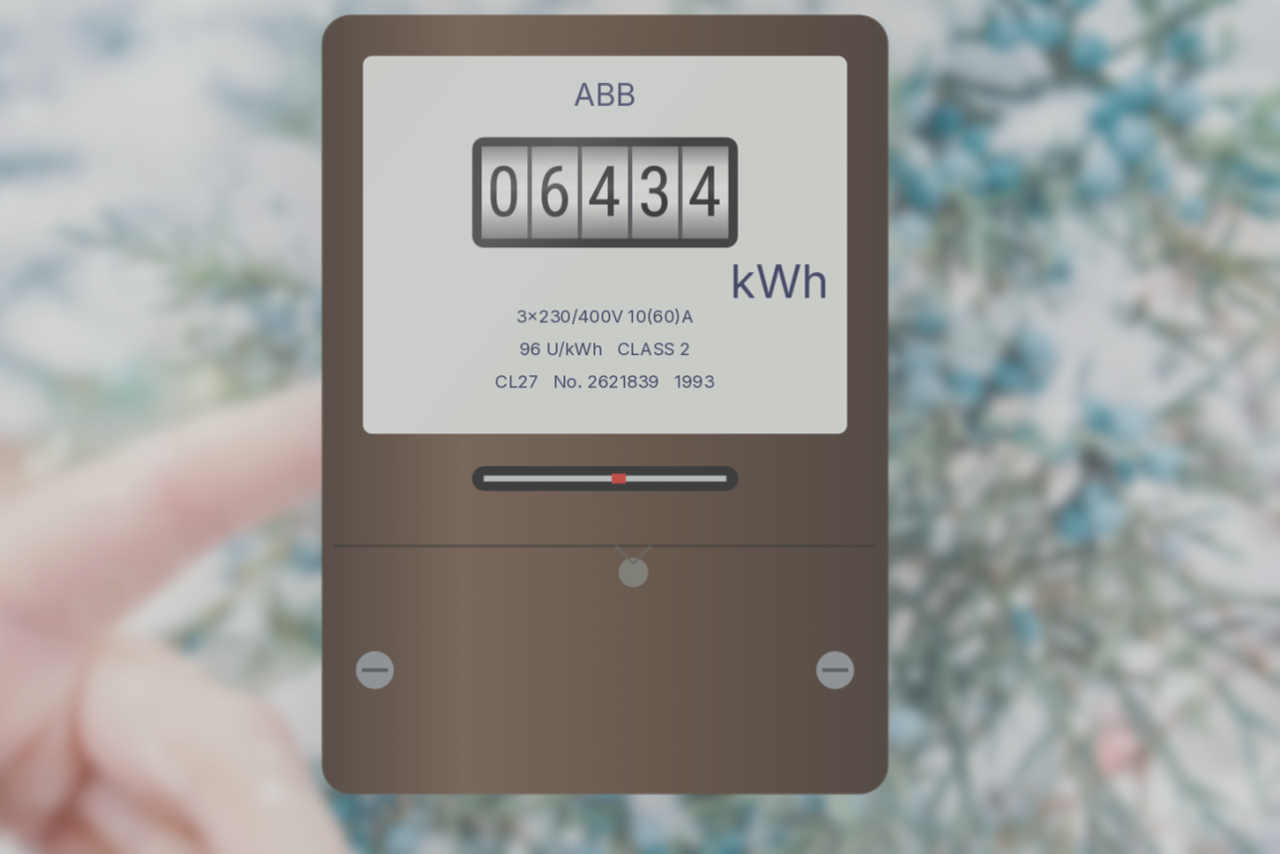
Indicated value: 6434 kWh
